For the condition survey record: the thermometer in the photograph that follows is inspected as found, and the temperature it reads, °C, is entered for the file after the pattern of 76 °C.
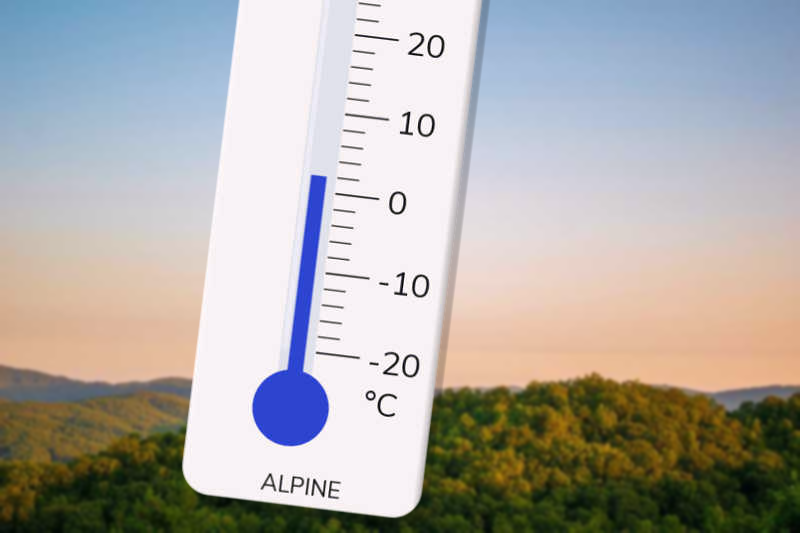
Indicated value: 2 °C
